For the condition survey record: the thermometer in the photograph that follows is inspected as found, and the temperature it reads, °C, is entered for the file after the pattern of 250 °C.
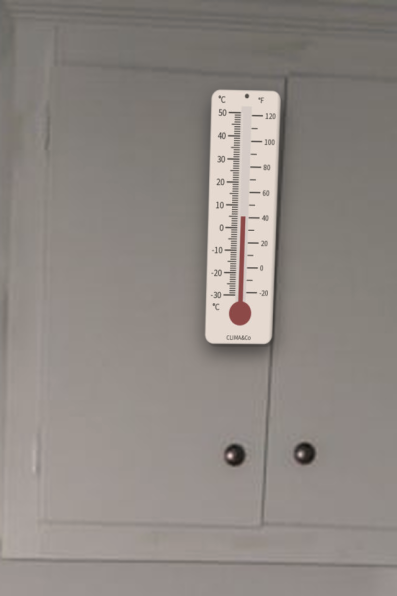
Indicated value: 5 °C
